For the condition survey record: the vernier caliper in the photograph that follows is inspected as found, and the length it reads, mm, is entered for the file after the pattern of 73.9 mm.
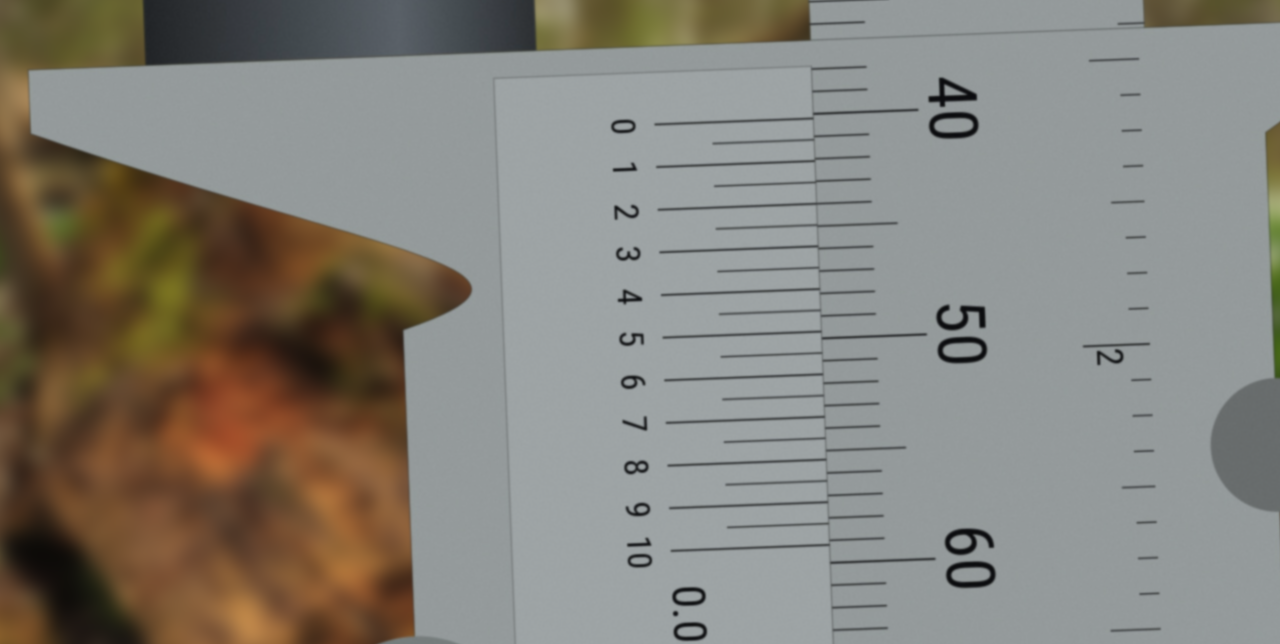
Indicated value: 40.2 mm
